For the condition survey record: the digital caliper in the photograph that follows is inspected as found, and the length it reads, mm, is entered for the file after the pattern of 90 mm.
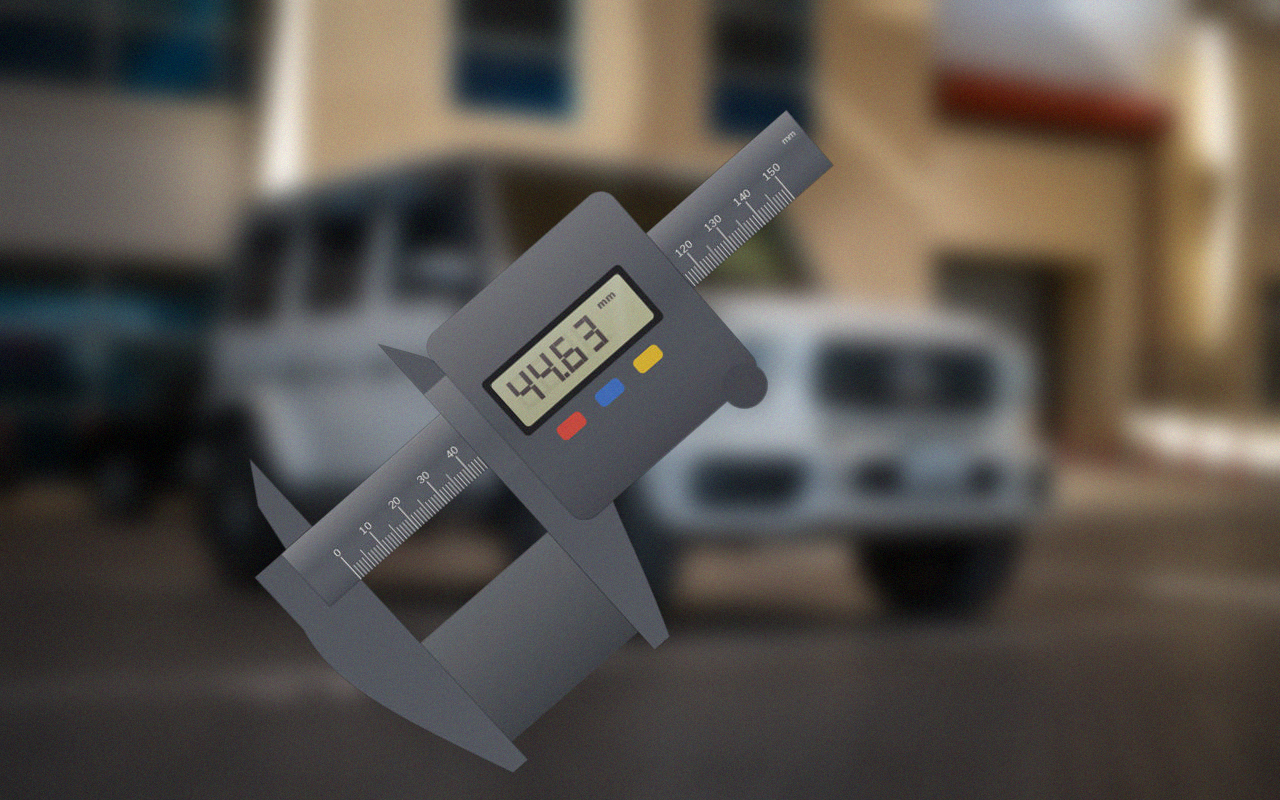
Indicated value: 44.63 mm
